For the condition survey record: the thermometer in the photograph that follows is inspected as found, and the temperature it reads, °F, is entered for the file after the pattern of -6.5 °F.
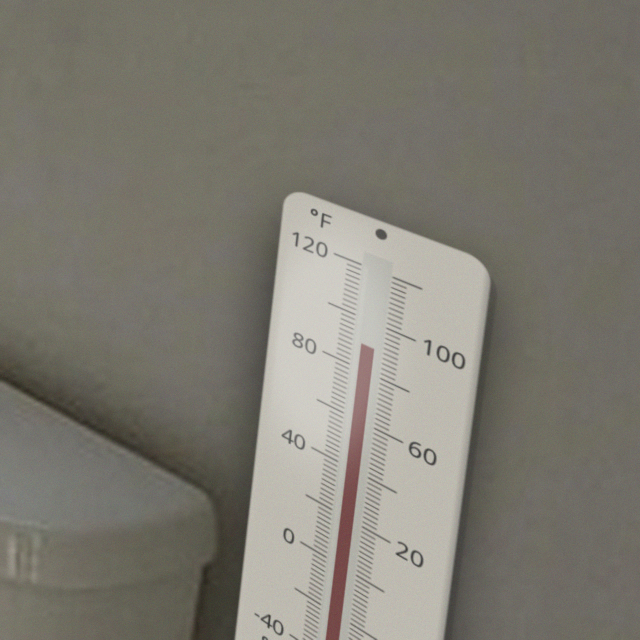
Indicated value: 90 °F
